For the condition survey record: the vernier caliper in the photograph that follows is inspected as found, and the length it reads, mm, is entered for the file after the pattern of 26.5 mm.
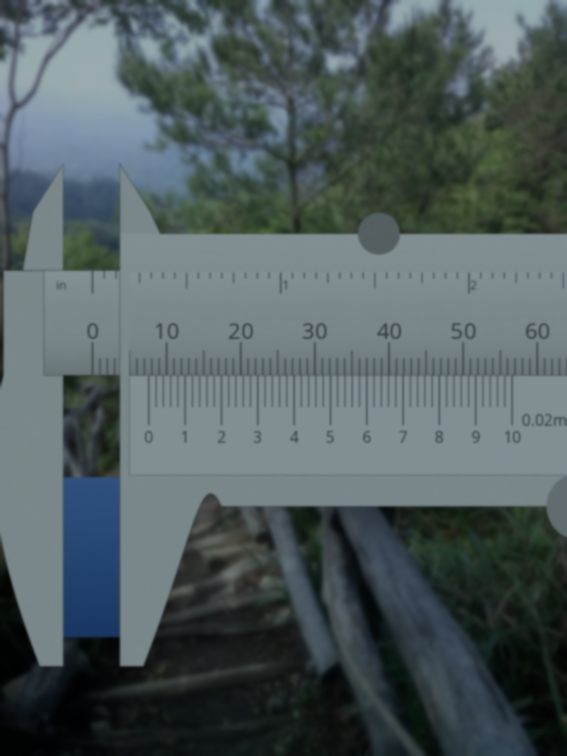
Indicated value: 7.6 mm
